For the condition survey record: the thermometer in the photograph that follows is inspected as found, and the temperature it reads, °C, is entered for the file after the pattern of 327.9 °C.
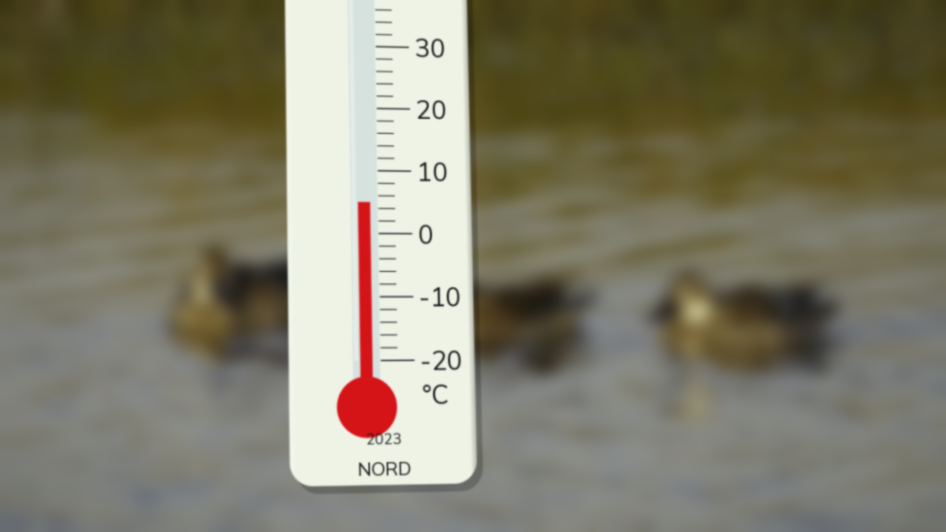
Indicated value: 5 °C
